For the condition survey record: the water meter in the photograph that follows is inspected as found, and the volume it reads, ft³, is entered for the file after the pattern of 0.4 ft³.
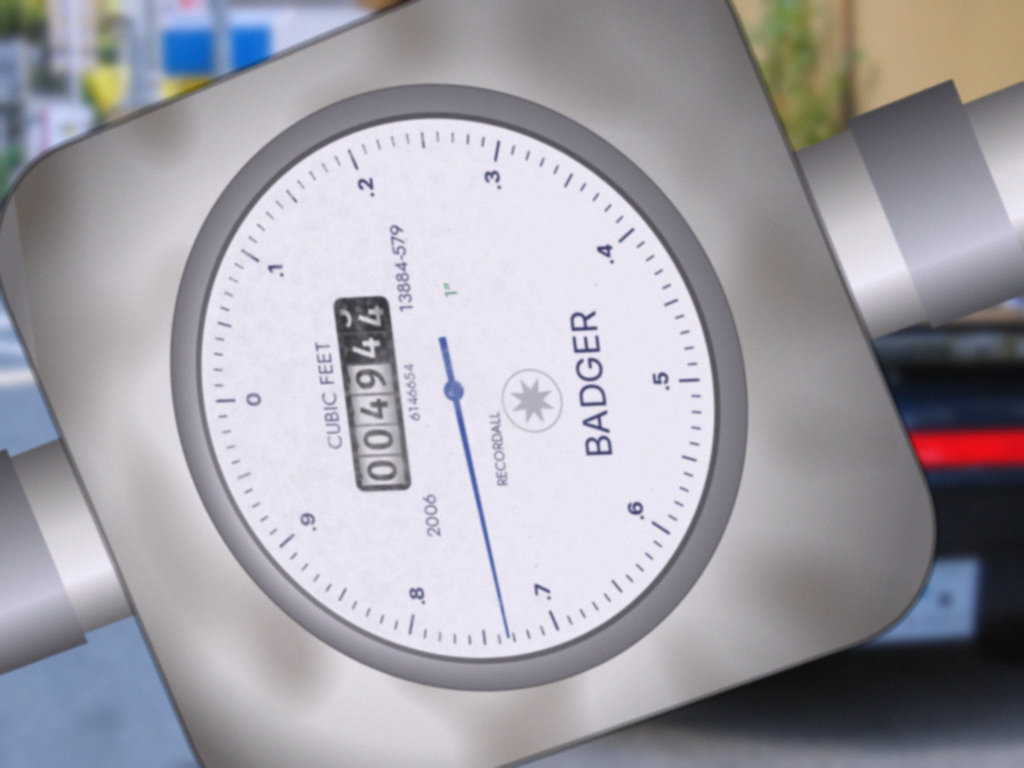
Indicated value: 4943.73 ft³
